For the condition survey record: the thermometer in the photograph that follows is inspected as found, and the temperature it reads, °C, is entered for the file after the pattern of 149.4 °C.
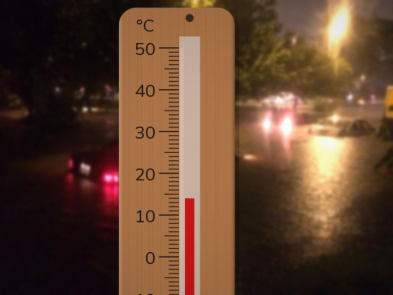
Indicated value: 14 °C
